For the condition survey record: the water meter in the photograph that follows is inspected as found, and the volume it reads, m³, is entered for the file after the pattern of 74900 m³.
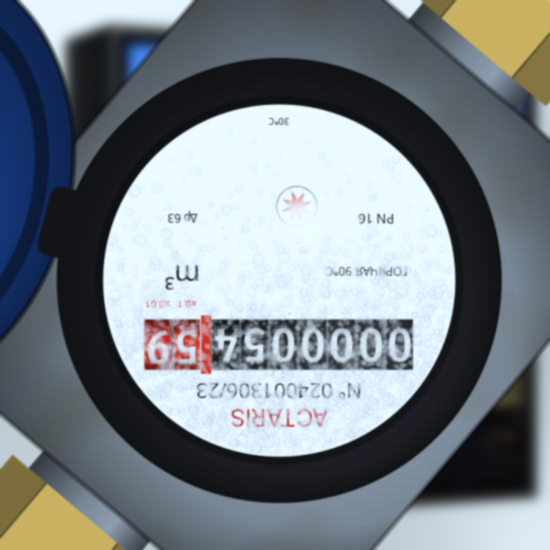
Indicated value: 54.59 m³
